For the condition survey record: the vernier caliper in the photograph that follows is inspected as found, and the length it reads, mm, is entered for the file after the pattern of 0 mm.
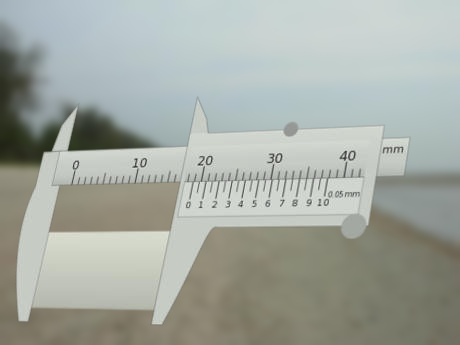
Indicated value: 18.8 mm
